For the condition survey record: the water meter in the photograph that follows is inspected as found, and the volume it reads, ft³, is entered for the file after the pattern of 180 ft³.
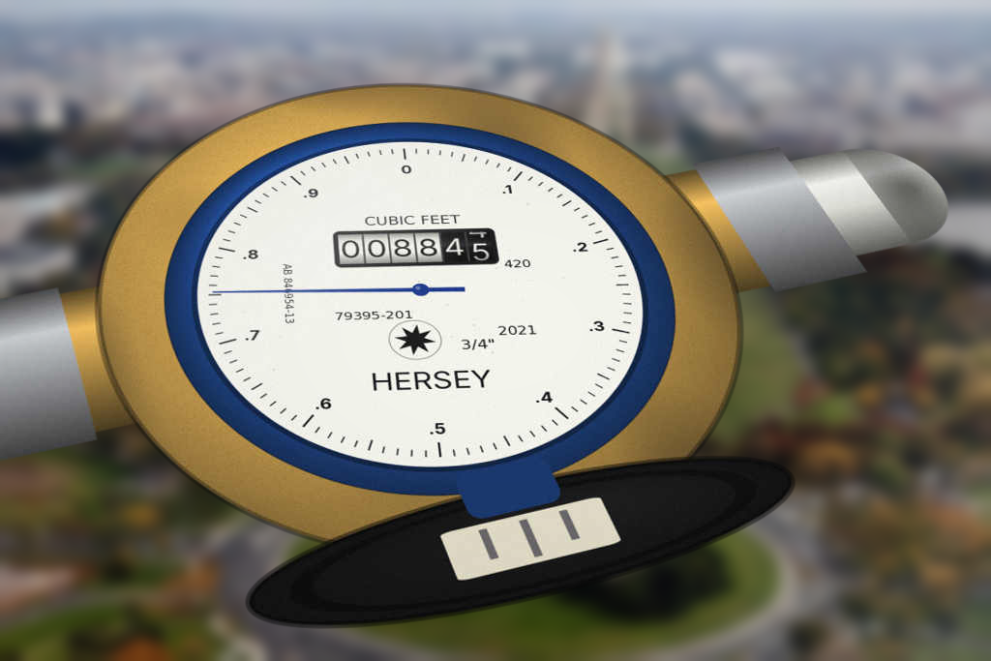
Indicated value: 8844.75 ft³
